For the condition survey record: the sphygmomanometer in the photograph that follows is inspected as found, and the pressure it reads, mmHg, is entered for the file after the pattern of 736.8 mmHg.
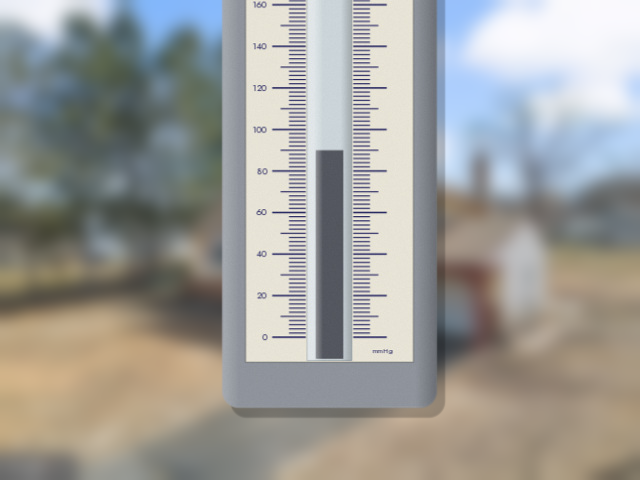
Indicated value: 90 mmHg
